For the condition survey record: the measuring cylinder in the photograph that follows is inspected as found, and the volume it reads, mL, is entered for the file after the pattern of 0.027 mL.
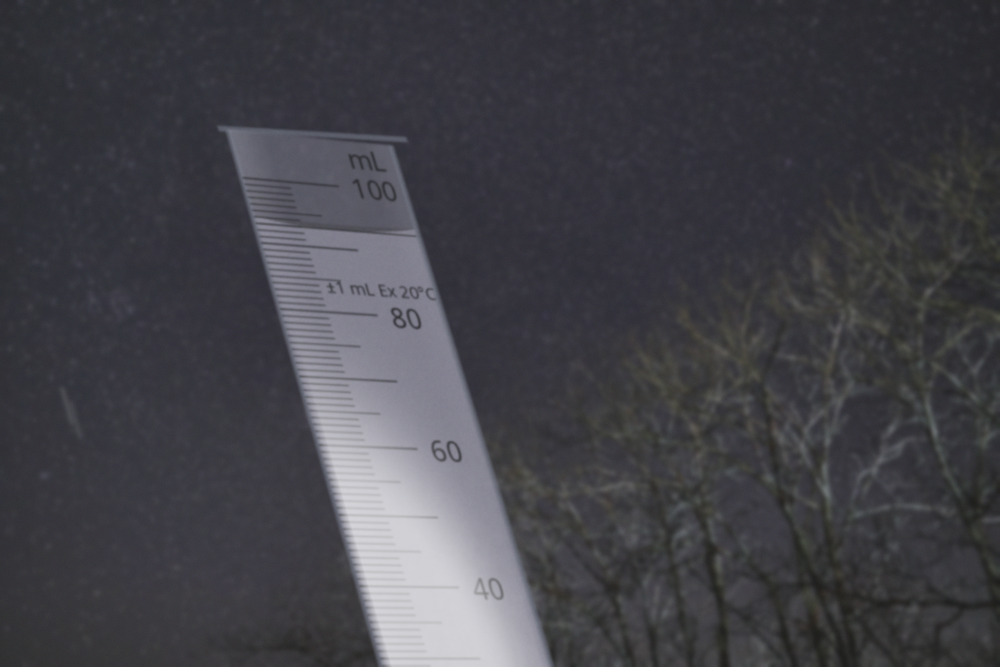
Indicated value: 93 mL
